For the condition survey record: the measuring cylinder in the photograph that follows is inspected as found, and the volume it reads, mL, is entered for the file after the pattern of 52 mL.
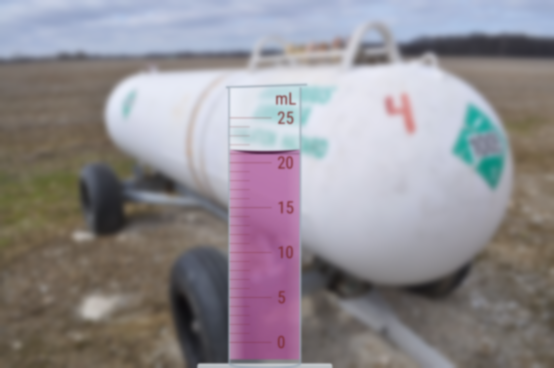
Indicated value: 21 mL
